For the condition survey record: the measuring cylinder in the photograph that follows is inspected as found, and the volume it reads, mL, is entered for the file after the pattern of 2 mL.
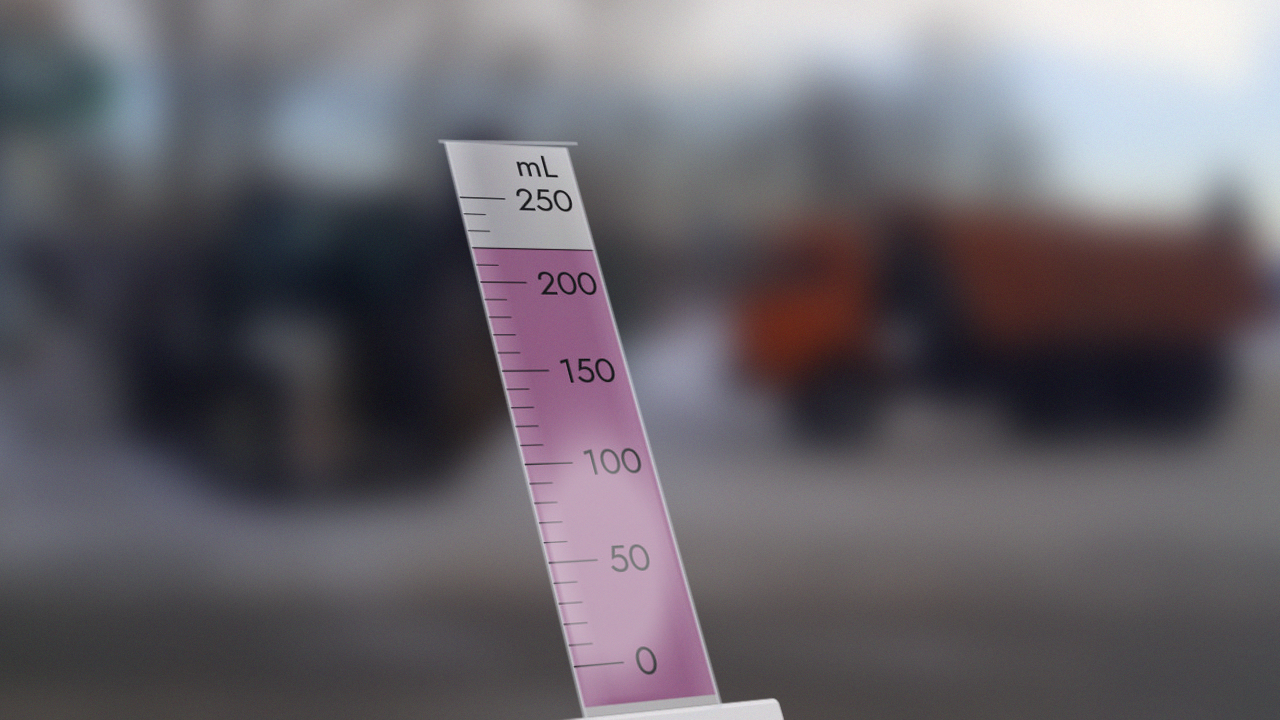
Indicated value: 220 mL
